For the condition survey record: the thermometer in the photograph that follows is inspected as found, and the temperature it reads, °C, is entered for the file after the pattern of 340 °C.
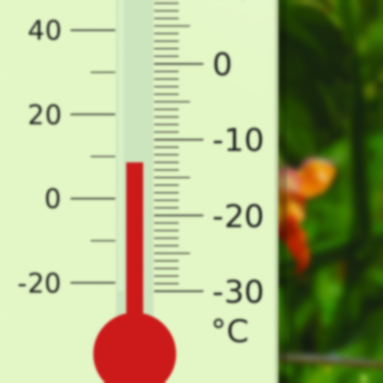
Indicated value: -13 °C
